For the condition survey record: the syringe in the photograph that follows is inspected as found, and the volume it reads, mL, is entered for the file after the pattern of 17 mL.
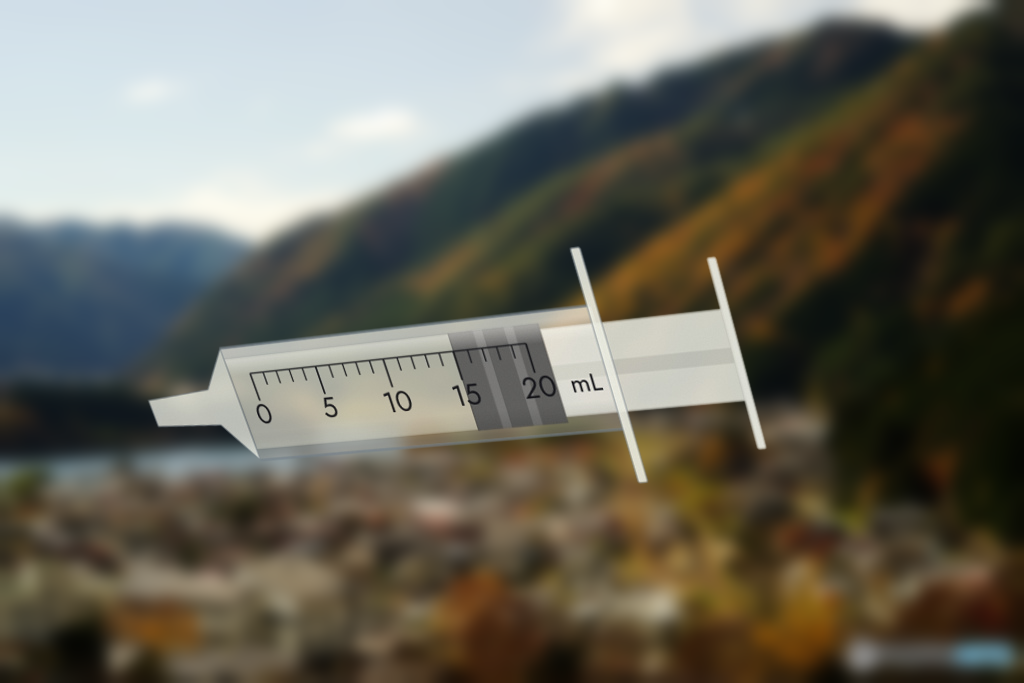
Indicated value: 15 mL
